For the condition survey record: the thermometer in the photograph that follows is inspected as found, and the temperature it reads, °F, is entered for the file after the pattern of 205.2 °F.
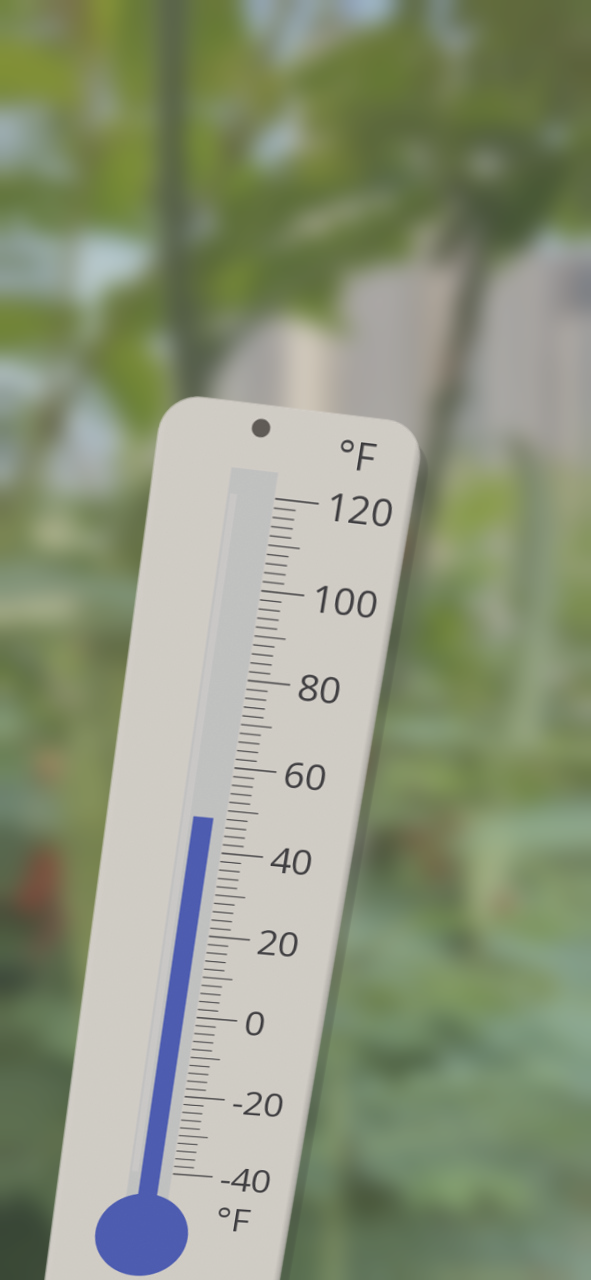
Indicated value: 48 °F
